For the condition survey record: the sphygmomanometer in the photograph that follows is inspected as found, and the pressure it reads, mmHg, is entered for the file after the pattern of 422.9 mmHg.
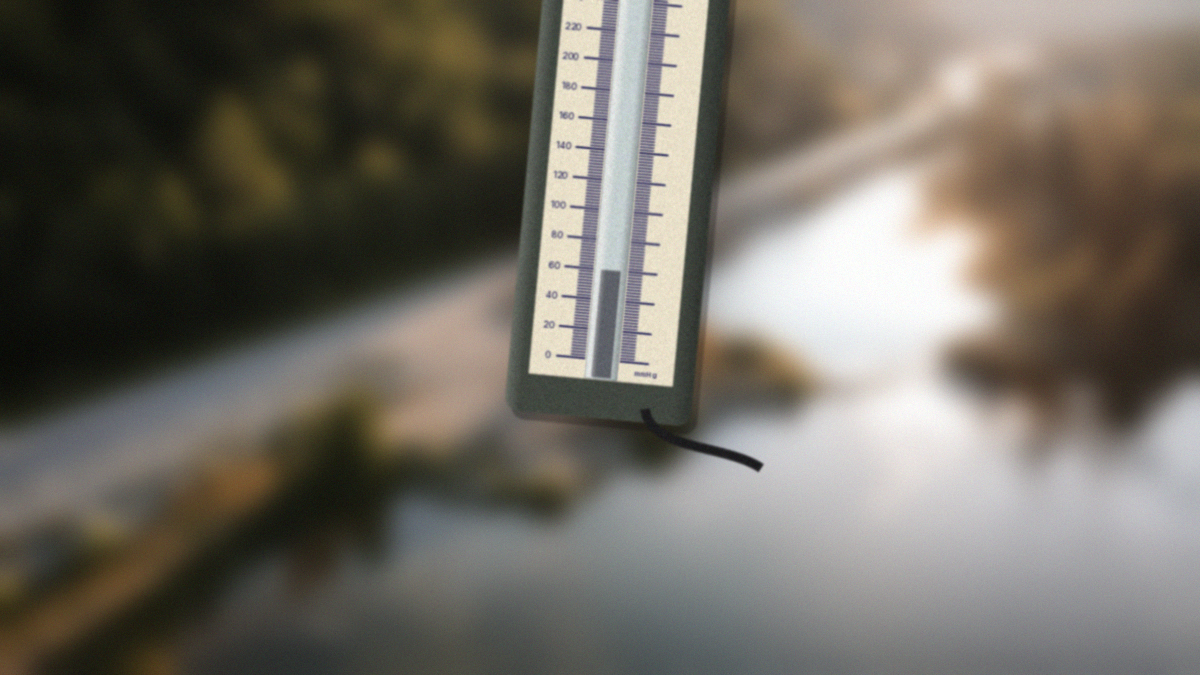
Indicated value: 60 mmHg
